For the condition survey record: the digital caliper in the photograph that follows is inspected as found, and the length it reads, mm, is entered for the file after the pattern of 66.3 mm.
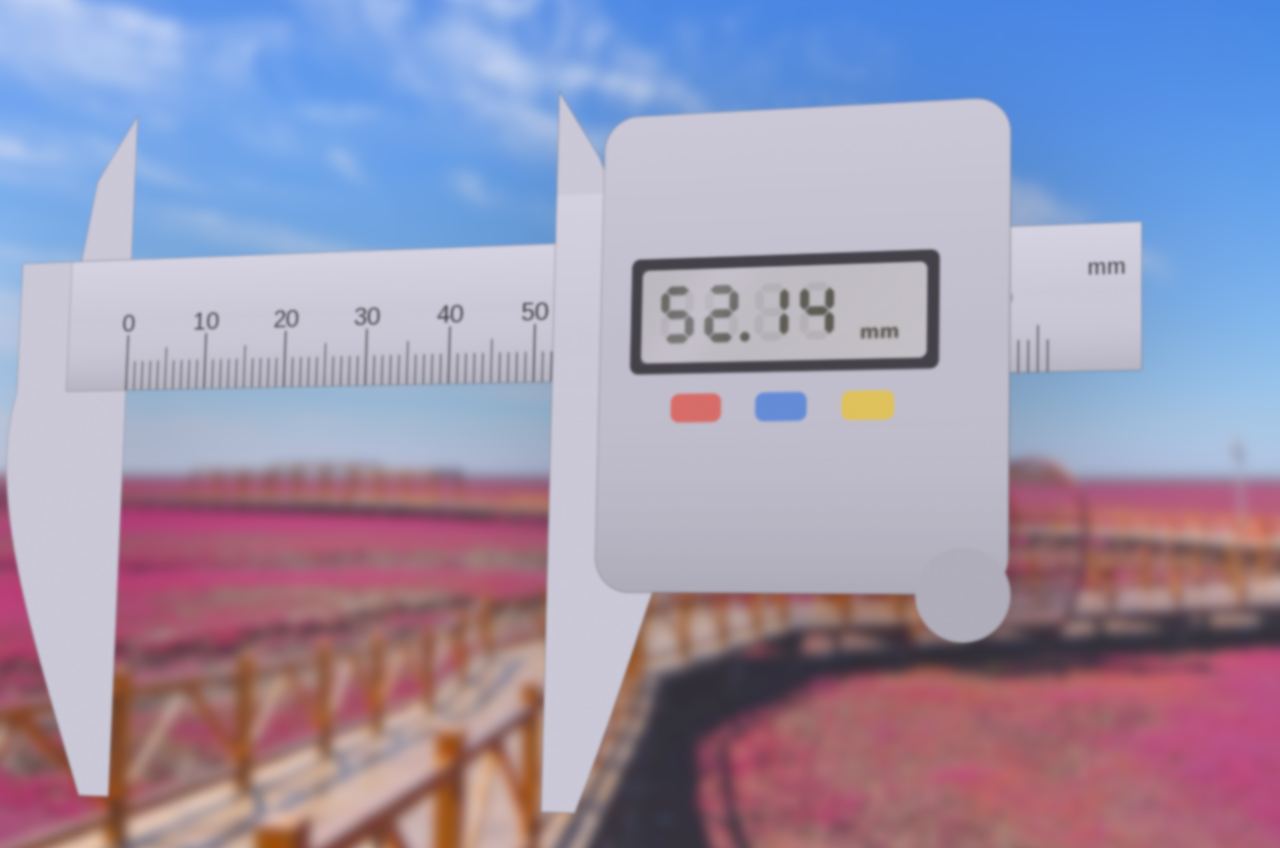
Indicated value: 52.14 mm
